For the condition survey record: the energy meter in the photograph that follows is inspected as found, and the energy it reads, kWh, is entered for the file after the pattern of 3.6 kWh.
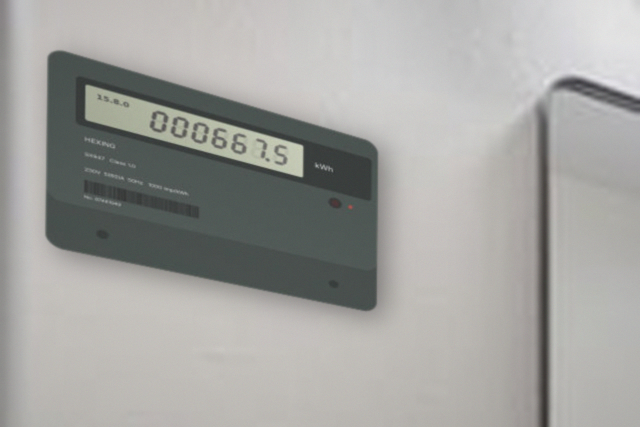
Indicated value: 667.5 kWh
